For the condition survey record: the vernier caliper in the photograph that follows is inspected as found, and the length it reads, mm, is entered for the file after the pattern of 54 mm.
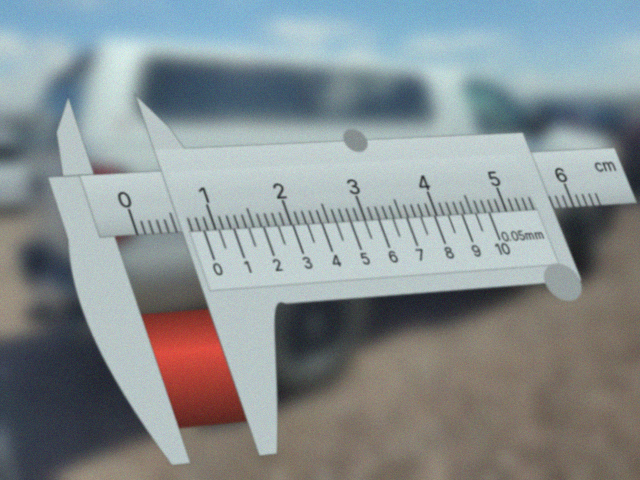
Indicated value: 8.5 mm
